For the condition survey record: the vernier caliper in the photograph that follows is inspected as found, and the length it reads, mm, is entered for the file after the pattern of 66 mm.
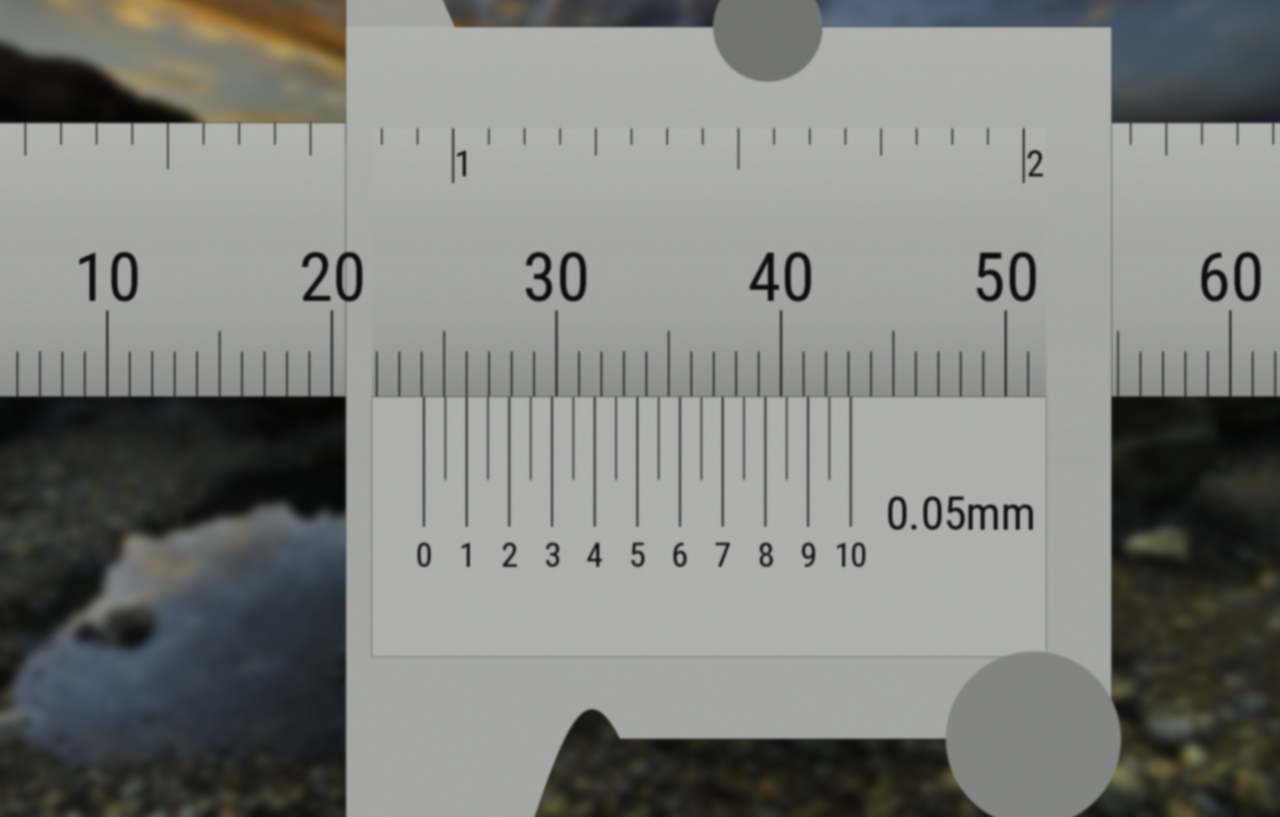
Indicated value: 24.1 mm
